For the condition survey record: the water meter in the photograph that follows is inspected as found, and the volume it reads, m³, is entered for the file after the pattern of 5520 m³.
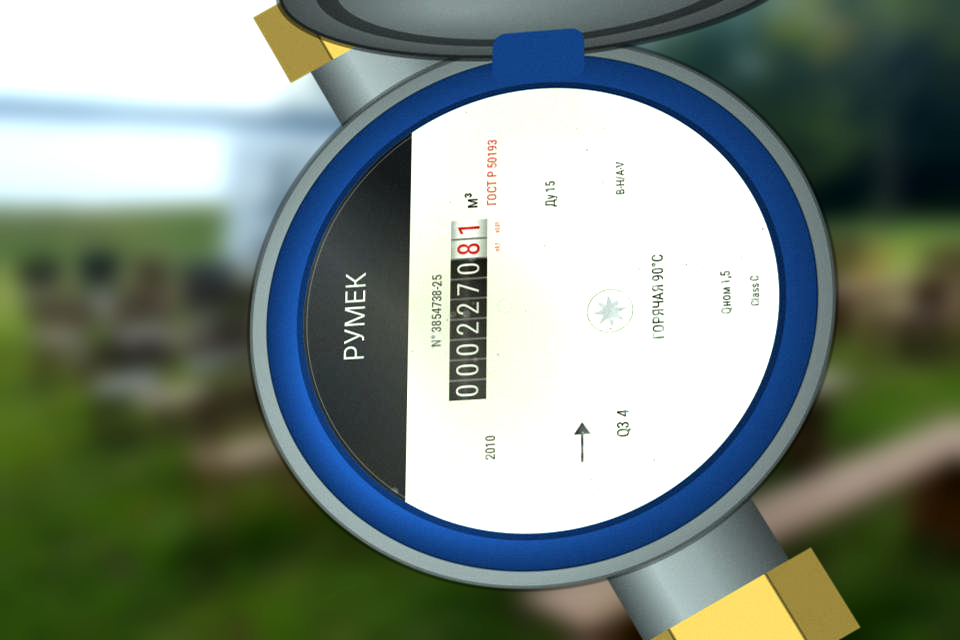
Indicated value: 2270.81 m³
